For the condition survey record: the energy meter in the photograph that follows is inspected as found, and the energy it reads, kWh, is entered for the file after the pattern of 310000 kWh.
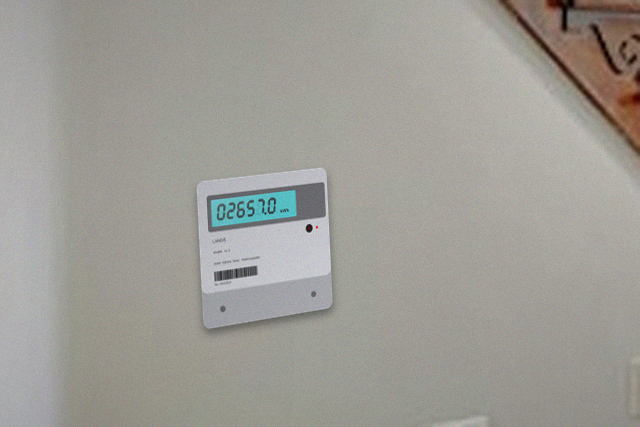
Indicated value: 2657.0 kWh
